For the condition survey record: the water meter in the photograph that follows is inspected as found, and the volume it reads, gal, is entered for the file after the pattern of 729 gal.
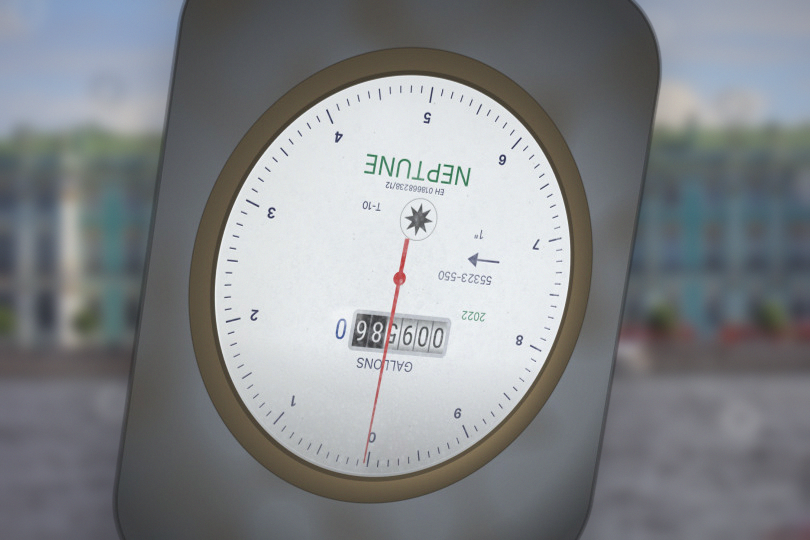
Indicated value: 95860.0 gal
